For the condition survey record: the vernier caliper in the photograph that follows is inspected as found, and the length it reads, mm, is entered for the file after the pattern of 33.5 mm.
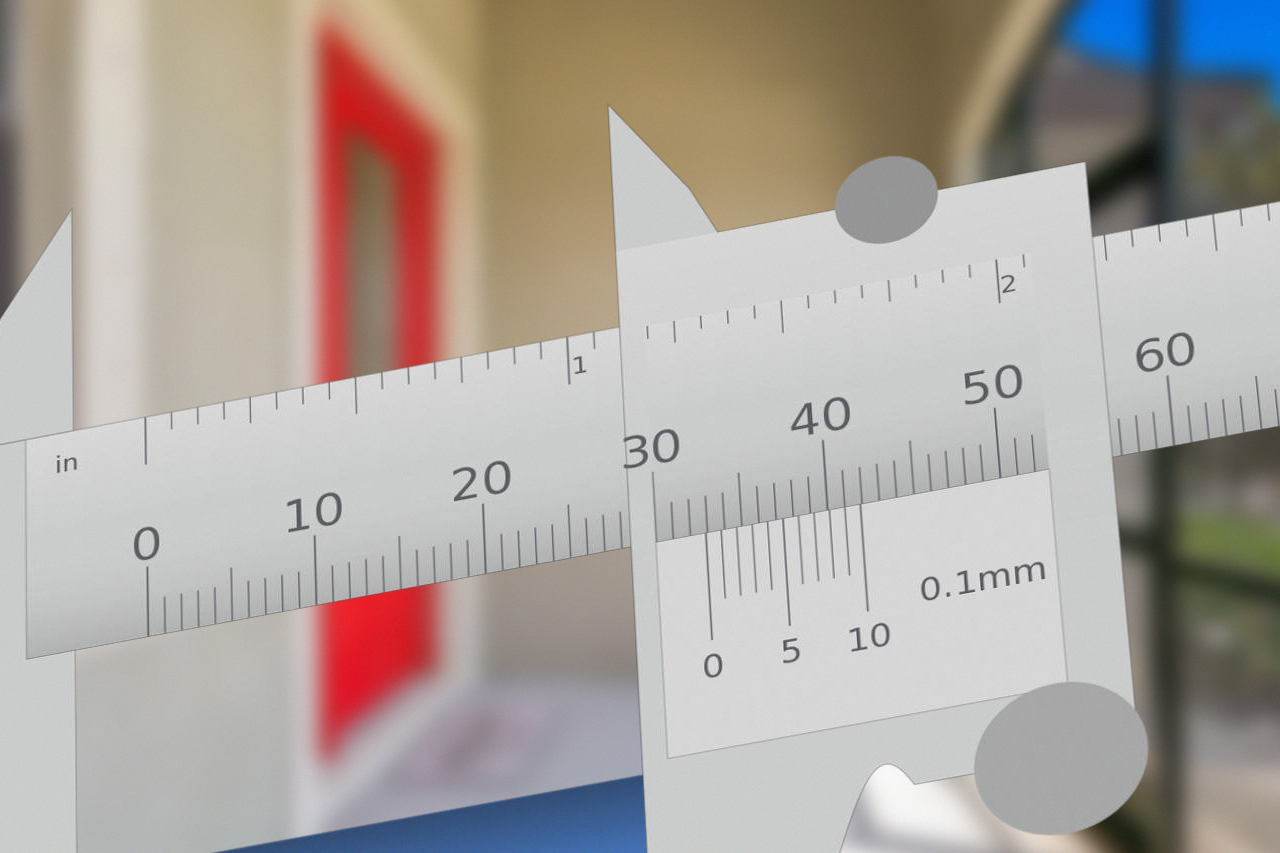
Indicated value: 32.9 mm
